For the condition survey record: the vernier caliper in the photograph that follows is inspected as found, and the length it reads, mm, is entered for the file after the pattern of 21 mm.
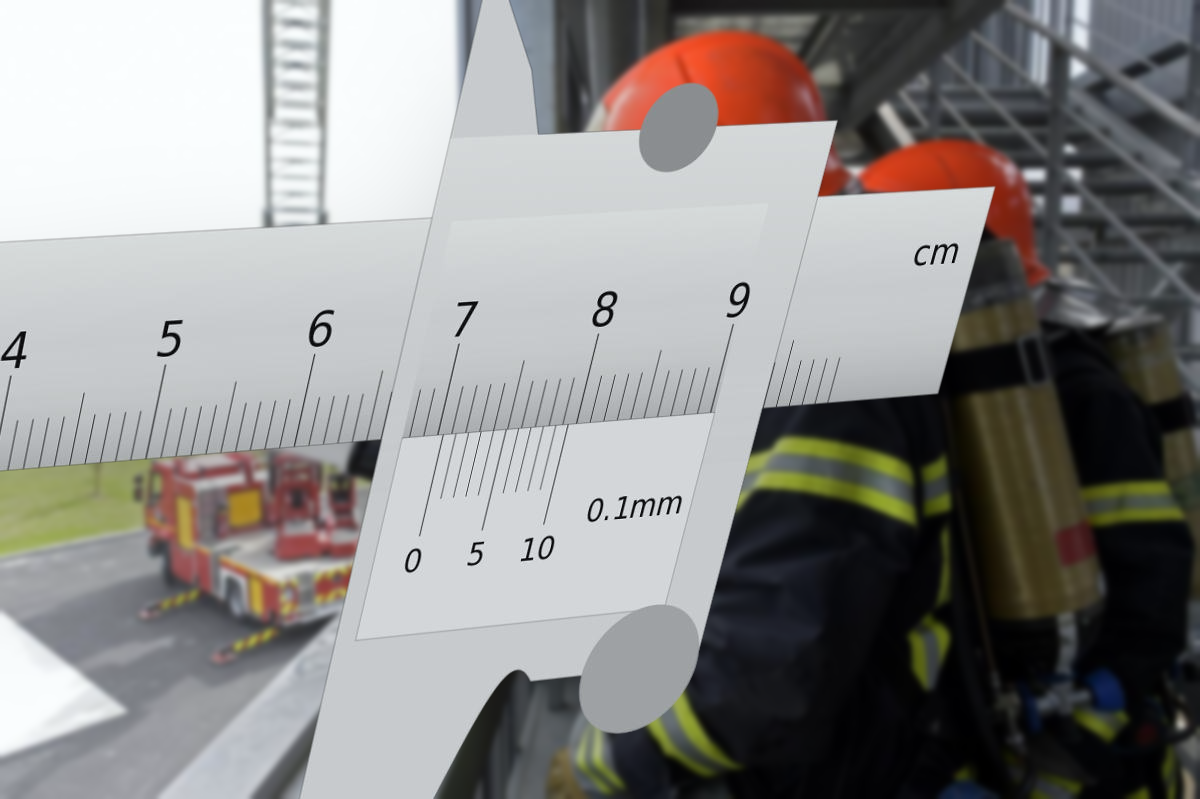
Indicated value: 70.4 mm
